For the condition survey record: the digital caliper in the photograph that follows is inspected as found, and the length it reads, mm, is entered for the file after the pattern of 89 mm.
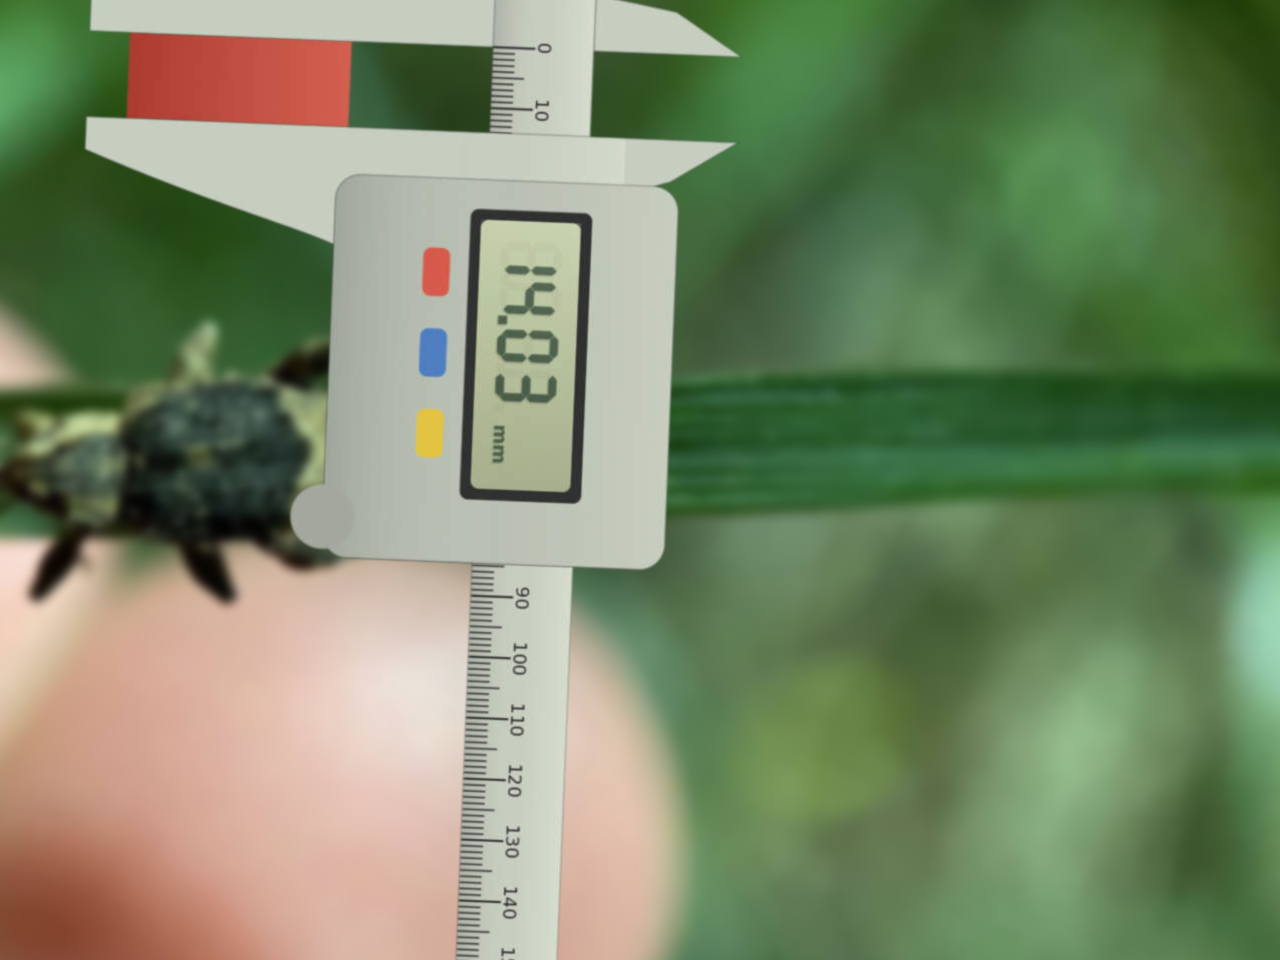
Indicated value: 14.03 mm
